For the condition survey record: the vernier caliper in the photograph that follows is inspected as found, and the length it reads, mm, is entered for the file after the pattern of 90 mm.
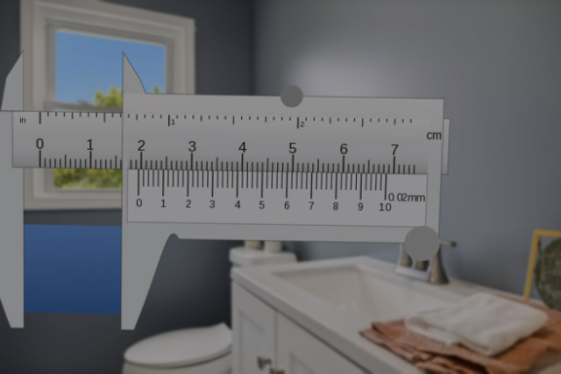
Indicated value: 19.5 mm
